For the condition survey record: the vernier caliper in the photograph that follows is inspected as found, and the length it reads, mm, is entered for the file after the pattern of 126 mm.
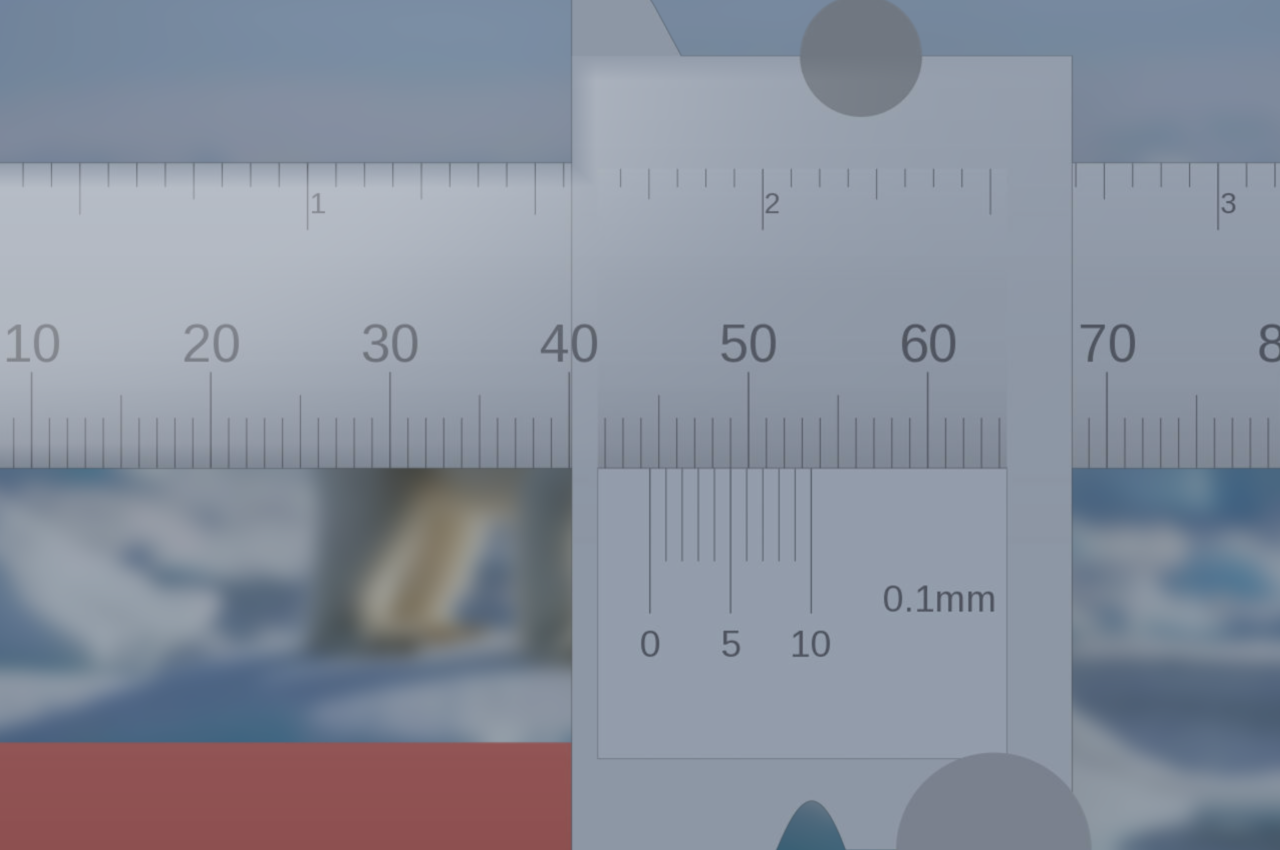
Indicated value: 44.5 mm
